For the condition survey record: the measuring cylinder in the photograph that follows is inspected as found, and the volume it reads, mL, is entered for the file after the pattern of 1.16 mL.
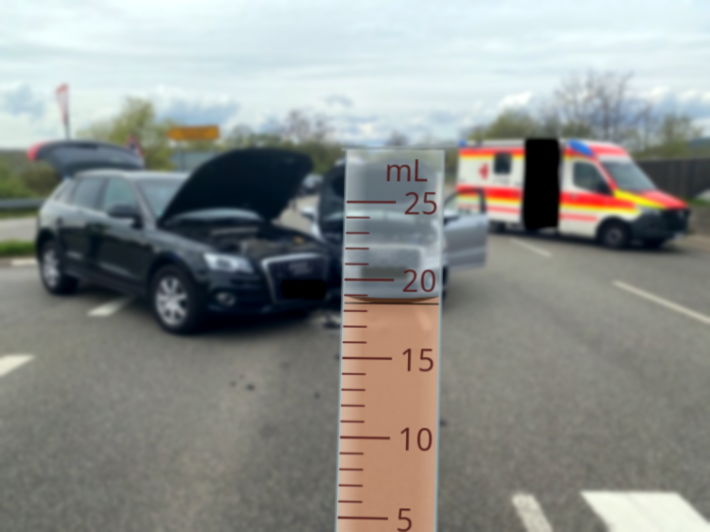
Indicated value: 18.5 mL
